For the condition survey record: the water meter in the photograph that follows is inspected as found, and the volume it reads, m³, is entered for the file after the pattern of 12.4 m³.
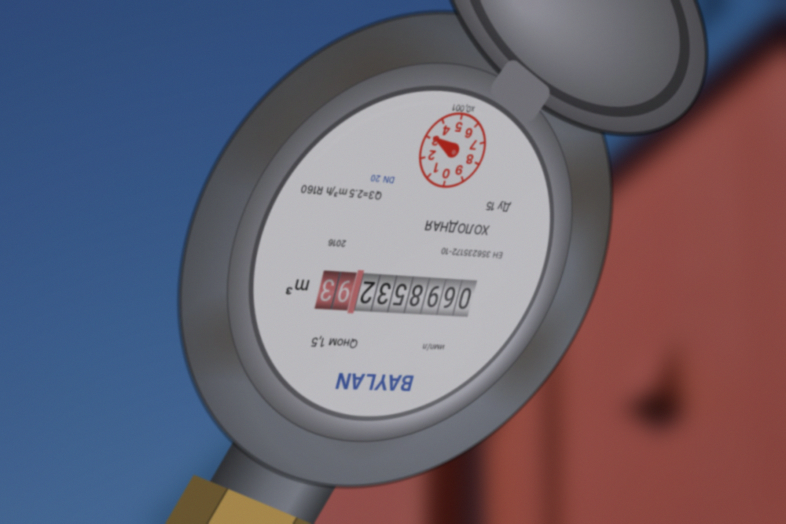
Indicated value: 698532.933 m³
